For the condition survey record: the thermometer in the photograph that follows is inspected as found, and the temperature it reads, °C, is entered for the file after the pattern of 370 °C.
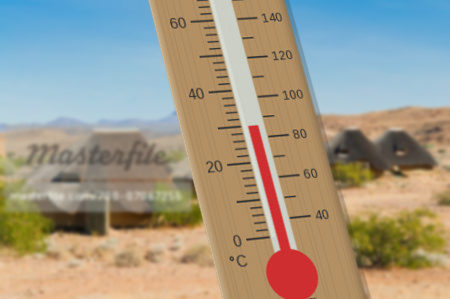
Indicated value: 30 °C
